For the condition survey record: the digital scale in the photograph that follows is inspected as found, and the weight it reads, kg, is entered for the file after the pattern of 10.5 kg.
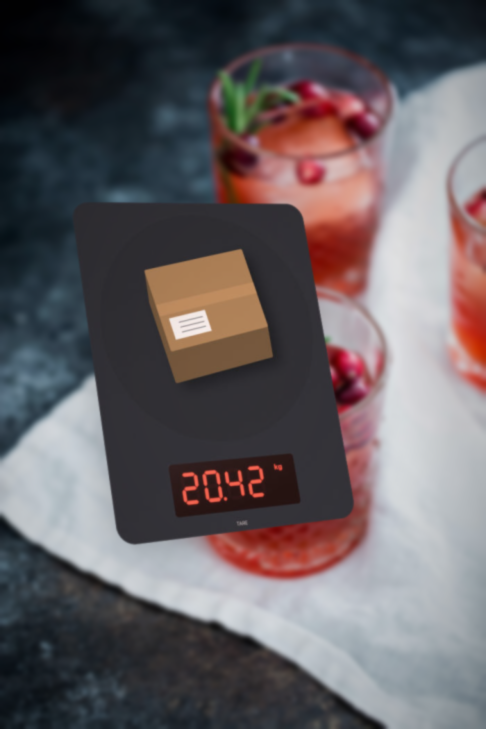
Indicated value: 20.42 kg
